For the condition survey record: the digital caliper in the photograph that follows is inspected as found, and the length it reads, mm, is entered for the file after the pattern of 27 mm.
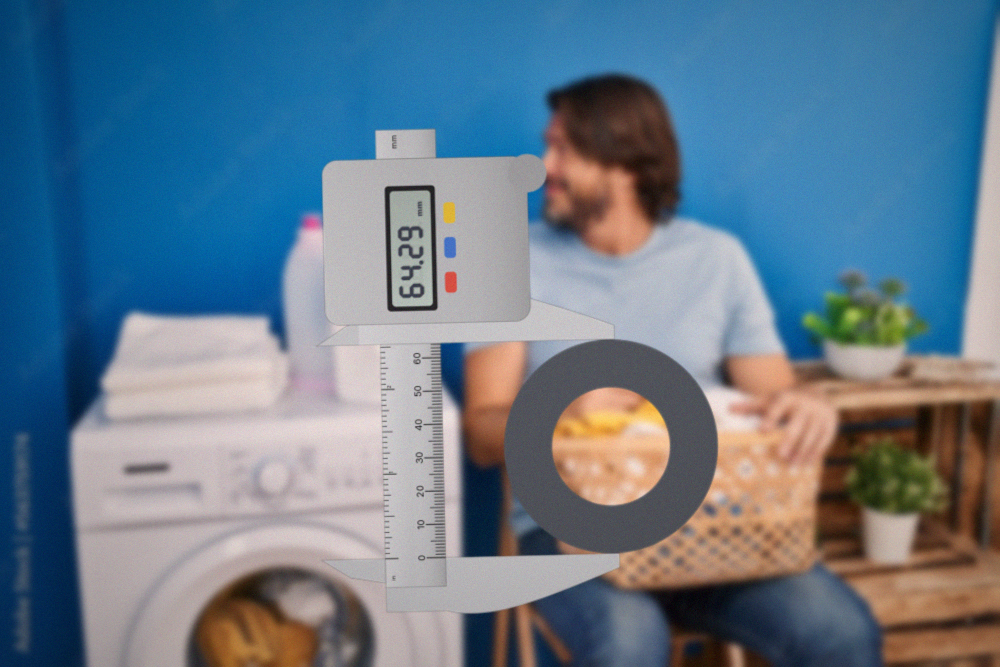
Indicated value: 64.29 mm
